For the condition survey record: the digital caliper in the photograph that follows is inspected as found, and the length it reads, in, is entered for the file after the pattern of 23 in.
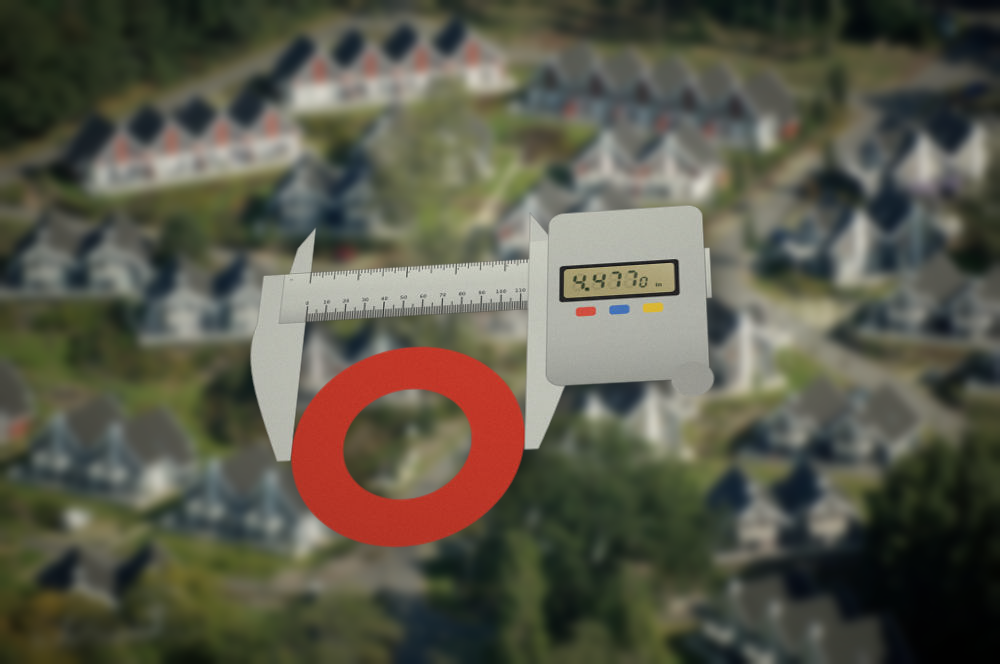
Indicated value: 4.4770 in
